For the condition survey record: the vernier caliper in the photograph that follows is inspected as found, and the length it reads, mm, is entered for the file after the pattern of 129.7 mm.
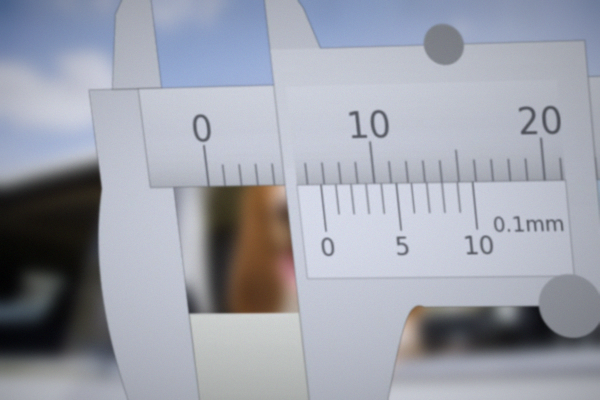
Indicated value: 6.8 mm
